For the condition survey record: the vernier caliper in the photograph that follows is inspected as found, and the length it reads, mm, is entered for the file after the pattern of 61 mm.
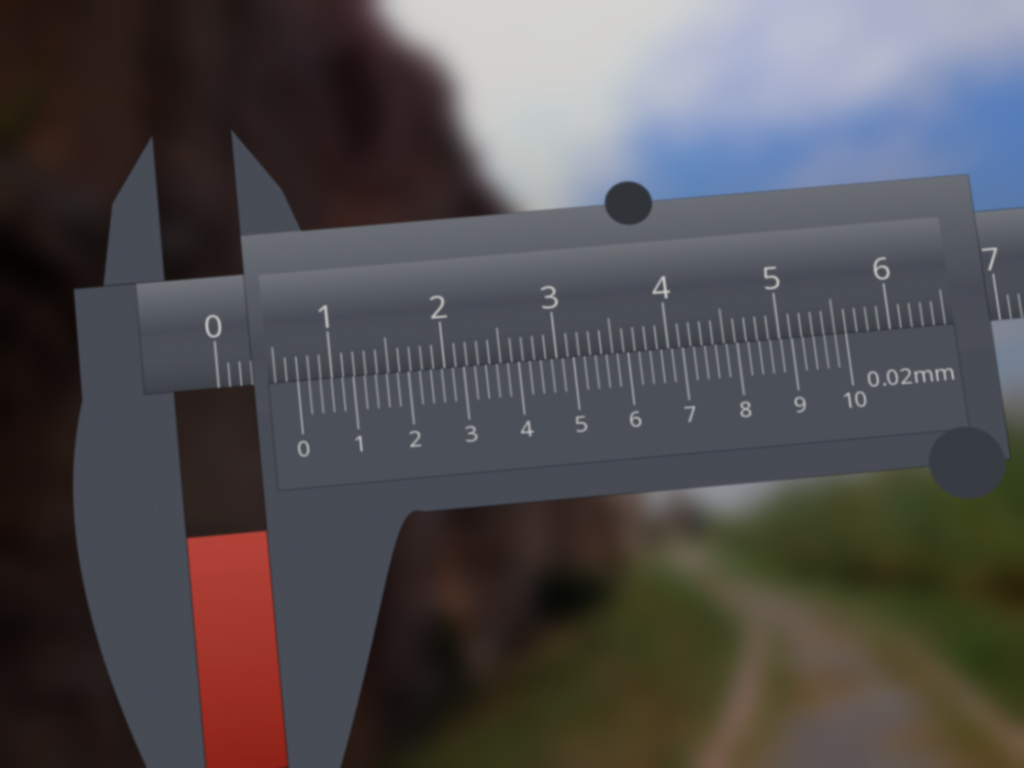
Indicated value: 7.0 mm
